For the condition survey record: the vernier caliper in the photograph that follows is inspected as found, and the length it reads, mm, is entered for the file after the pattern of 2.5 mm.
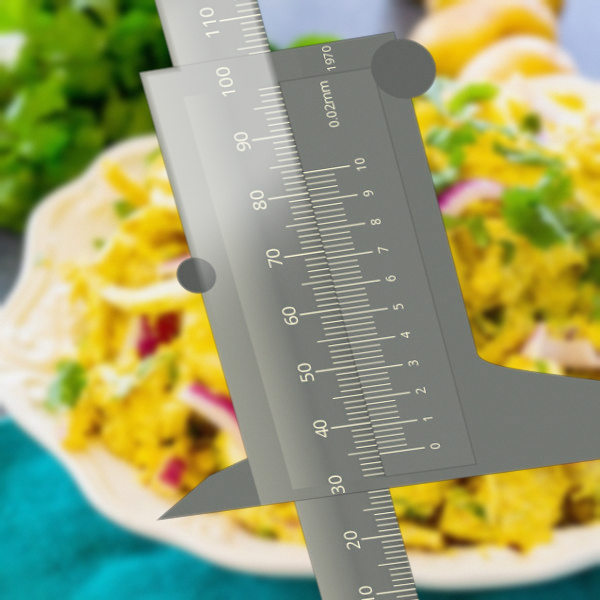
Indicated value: 34.4 mm
